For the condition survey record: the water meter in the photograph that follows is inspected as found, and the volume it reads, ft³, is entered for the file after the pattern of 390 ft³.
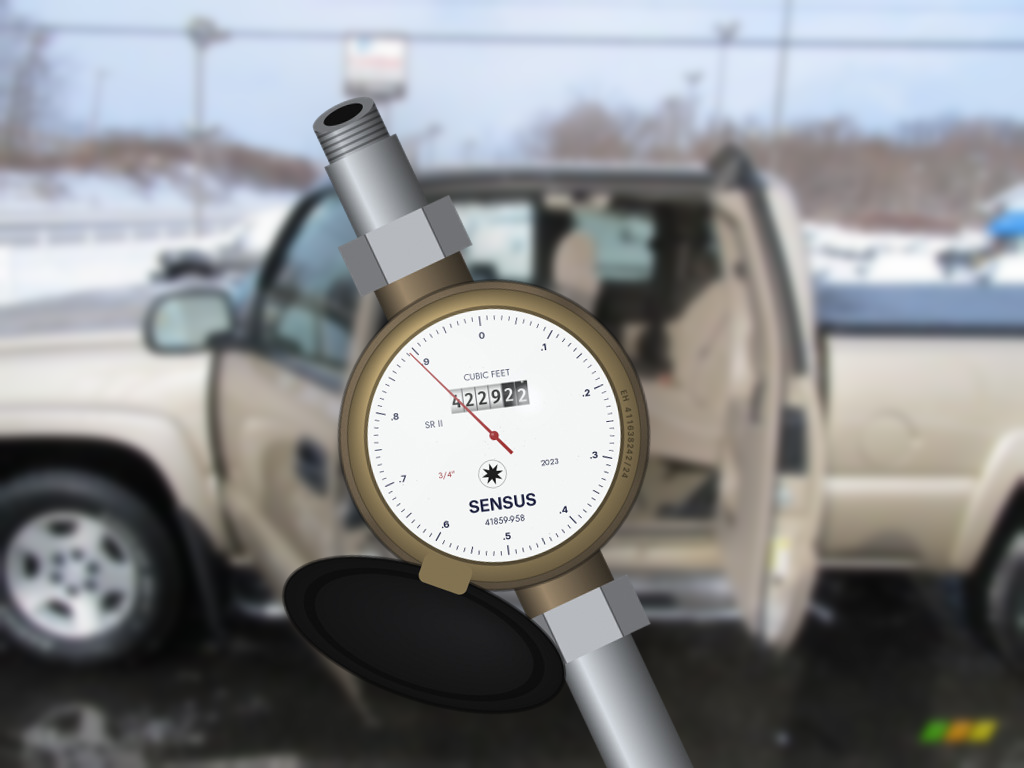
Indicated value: 422921.89 ft³
